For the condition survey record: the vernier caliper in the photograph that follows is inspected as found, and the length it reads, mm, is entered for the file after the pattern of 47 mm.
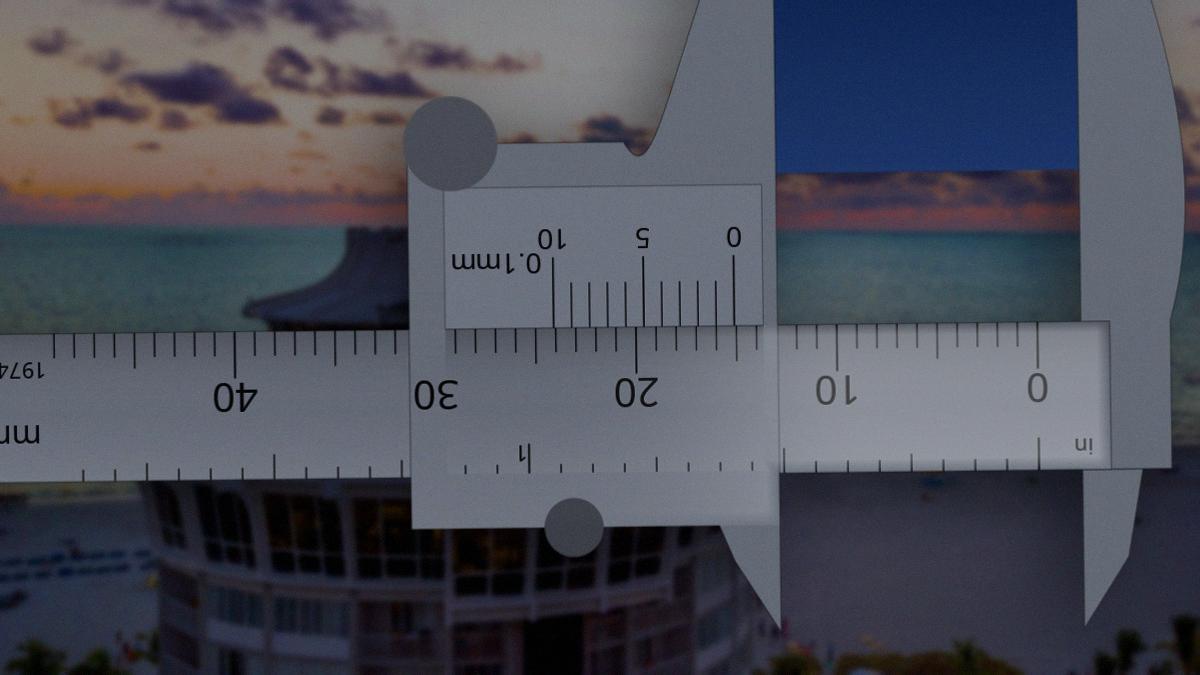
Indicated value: 15.1 mm
